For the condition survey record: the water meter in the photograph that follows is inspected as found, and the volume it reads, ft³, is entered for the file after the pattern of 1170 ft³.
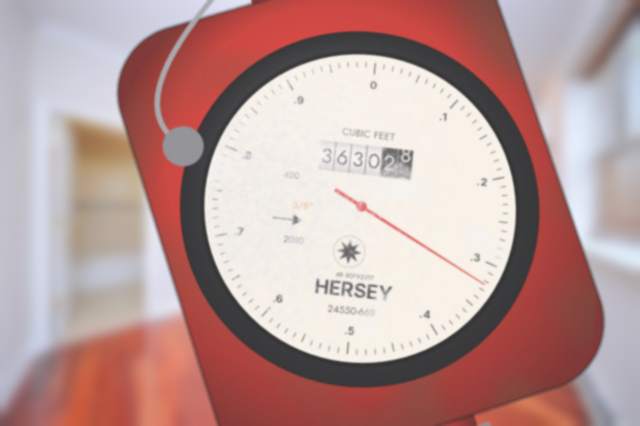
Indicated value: 363028.32 ft³
